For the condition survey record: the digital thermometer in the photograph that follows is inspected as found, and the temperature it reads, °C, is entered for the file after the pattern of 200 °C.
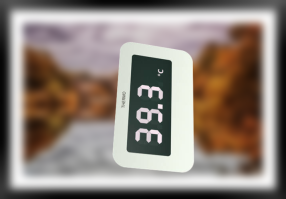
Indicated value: 39.3 °C
